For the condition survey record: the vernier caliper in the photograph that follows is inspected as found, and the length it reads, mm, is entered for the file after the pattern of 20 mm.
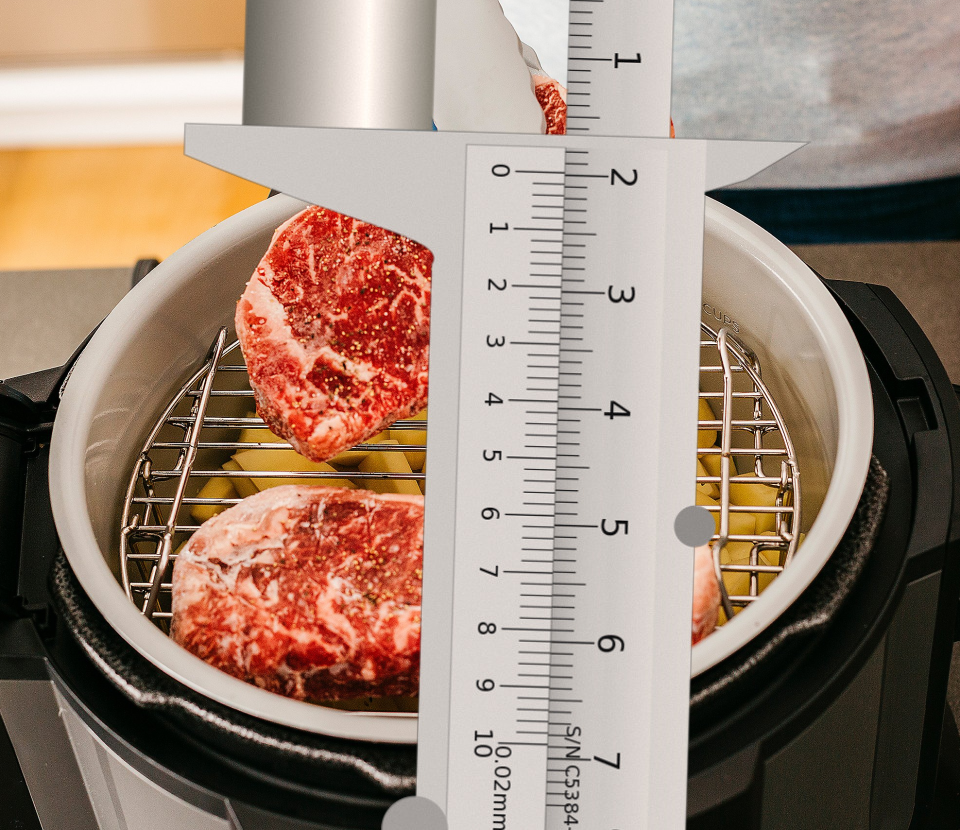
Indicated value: 19.8 mm
